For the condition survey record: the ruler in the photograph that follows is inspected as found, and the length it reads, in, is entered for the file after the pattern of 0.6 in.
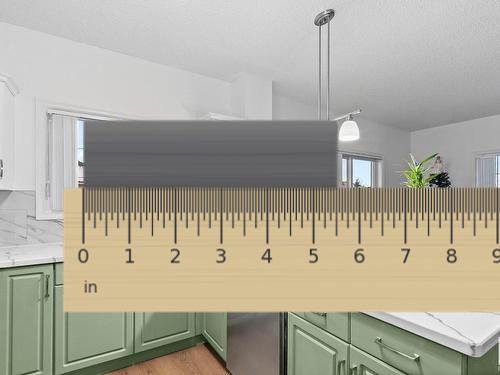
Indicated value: 5.5 in
